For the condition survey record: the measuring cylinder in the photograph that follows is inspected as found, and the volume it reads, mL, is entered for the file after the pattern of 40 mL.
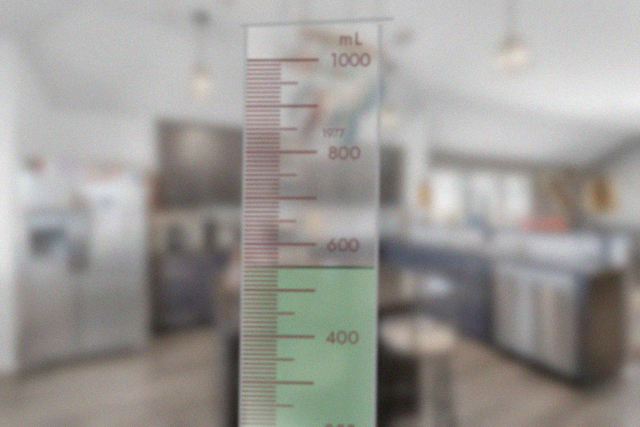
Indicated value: 550 mL
